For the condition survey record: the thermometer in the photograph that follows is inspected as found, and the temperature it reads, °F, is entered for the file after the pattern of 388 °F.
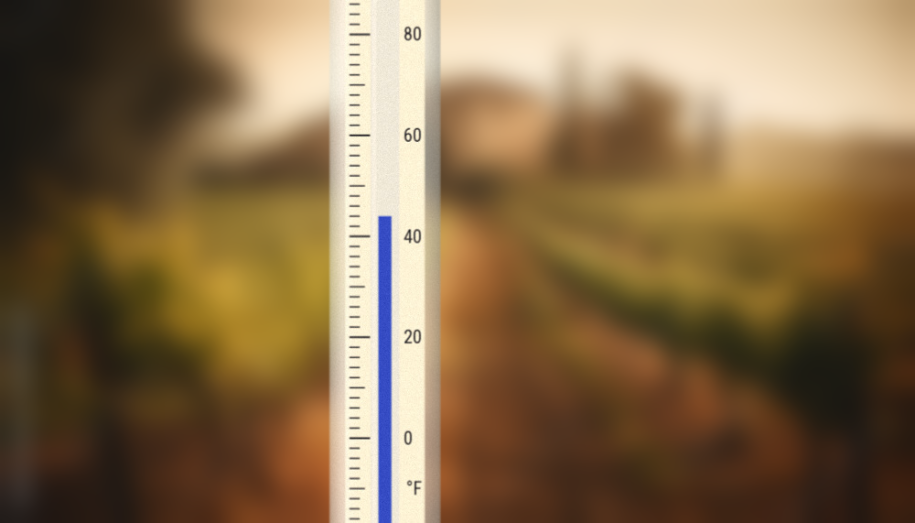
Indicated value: 44 °F
